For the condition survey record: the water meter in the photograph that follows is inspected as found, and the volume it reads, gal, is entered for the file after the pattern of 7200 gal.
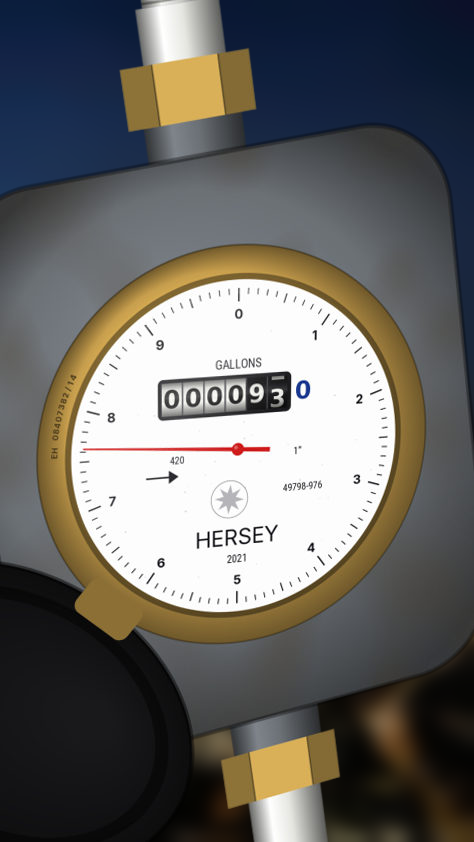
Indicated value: 927.6 gal
